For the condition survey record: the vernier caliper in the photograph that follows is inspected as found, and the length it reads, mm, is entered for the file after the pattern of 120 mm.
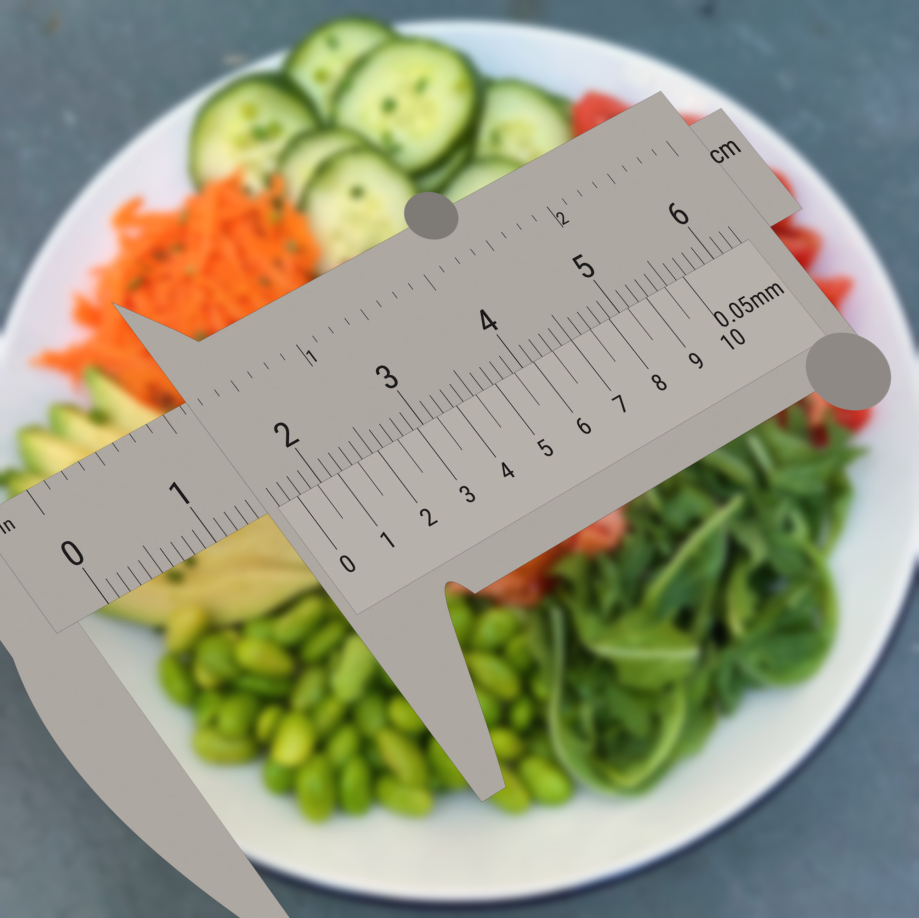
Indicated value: 17.7 mm
